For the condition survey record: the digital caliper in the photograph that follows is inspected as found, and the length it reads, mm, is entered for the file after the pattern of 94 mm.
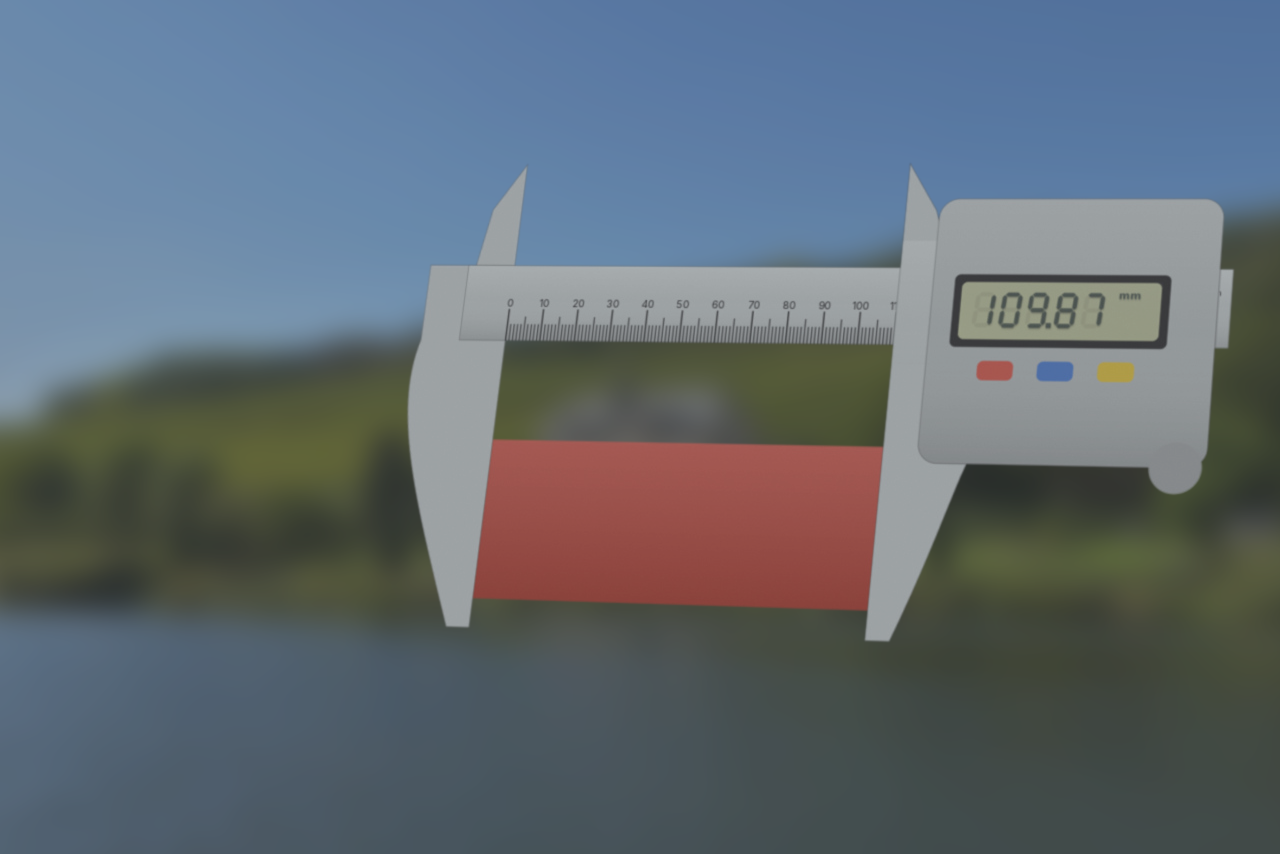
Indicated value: 109.87 mm
